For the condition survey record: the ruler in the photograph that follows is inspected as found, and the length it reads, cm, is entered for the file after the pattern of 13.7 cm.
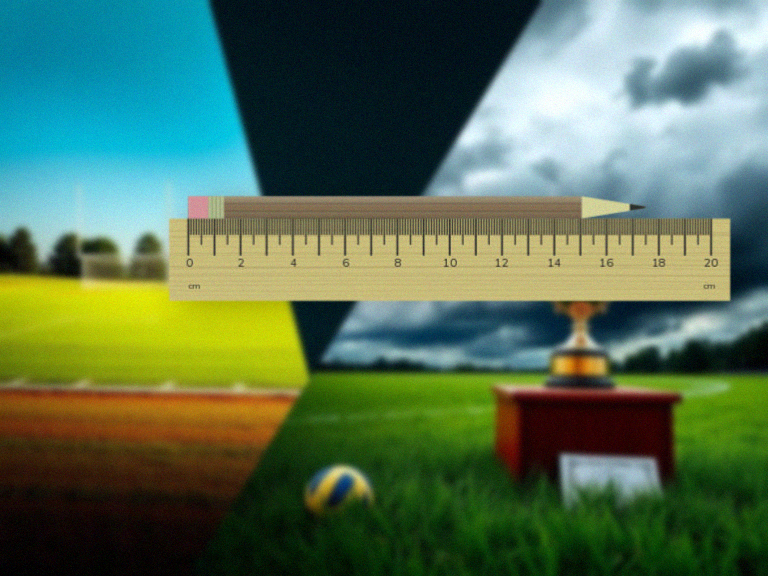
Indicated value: 17.5 cm
